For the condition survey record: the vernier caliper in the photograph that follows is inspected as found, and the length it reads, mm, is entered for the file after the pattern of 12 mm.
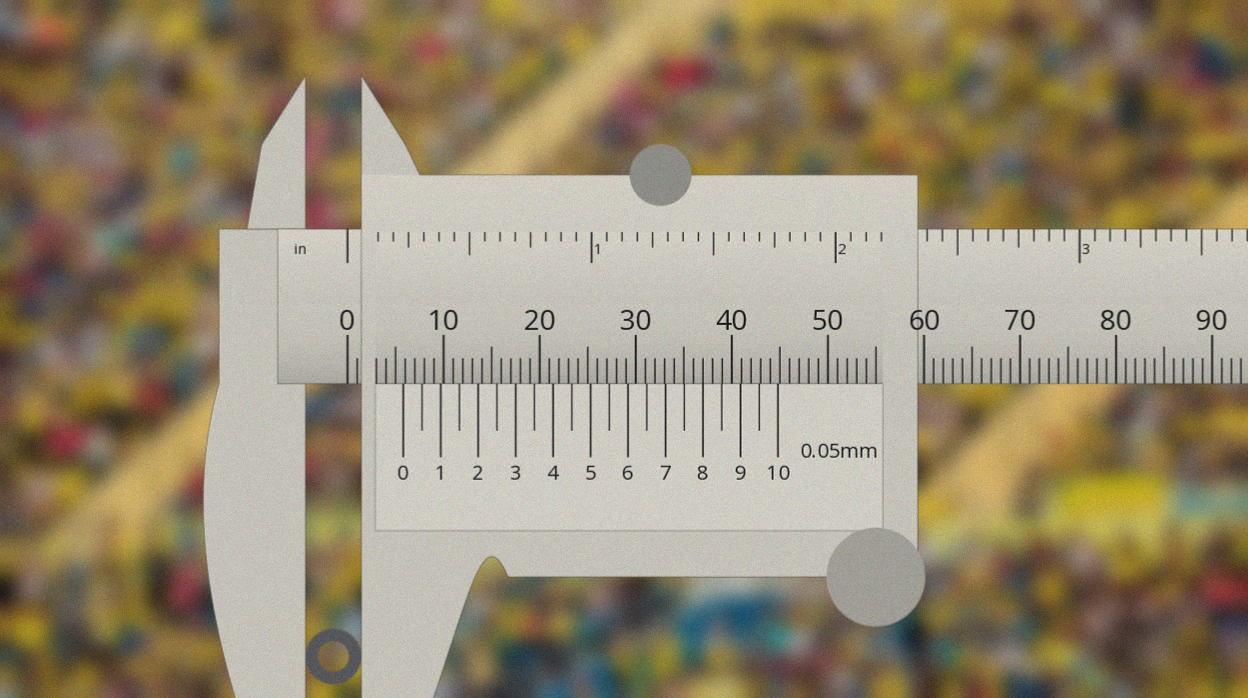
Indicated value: 5.8 mm
